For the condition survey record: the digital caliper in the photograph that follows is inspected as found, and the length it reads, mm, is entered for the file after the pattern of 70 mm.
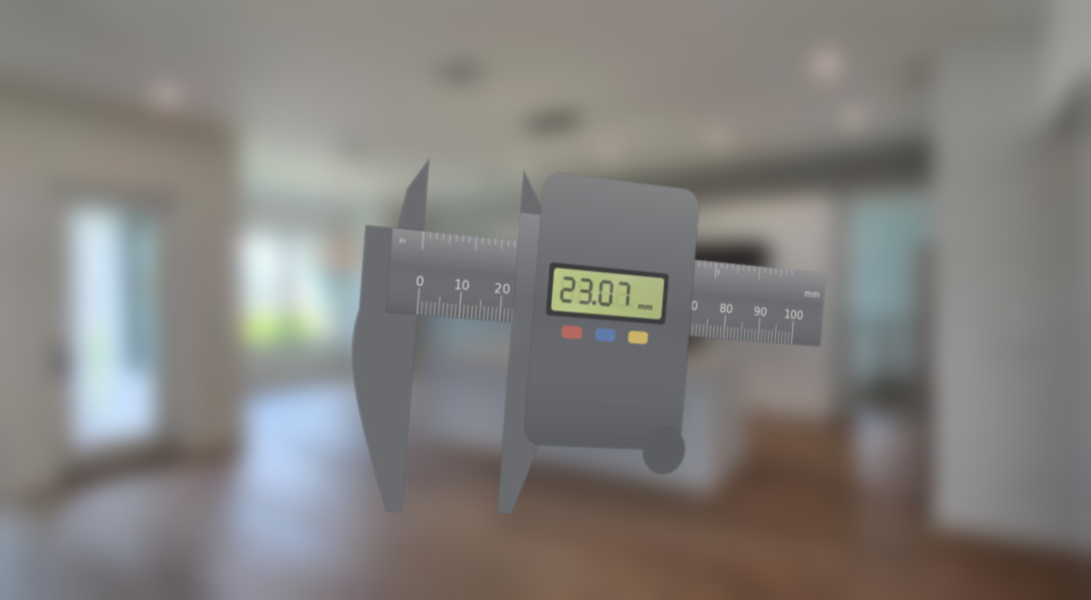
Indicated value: 23.07 mm
